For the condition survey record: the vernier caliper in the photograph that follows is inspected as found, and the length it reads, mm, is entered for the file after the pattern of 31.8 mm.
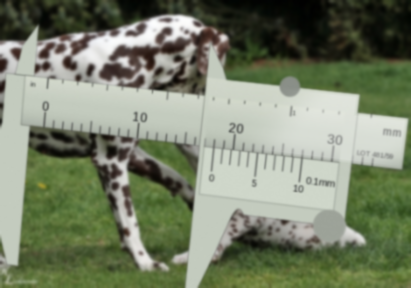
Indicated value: 18.0 mm
